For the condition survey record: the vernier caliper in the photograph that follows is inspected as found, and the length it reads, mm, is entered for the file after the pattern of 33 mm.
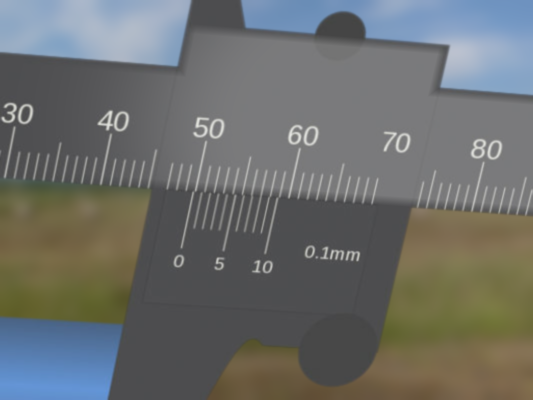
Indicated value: 49.8 mm
